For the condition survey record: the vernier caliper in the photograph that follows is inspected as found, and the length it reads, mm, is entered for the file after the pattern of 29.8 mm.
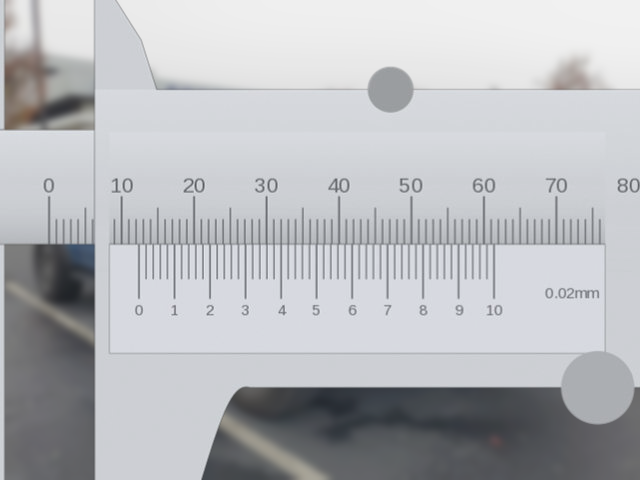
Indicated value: 12.4 mm
